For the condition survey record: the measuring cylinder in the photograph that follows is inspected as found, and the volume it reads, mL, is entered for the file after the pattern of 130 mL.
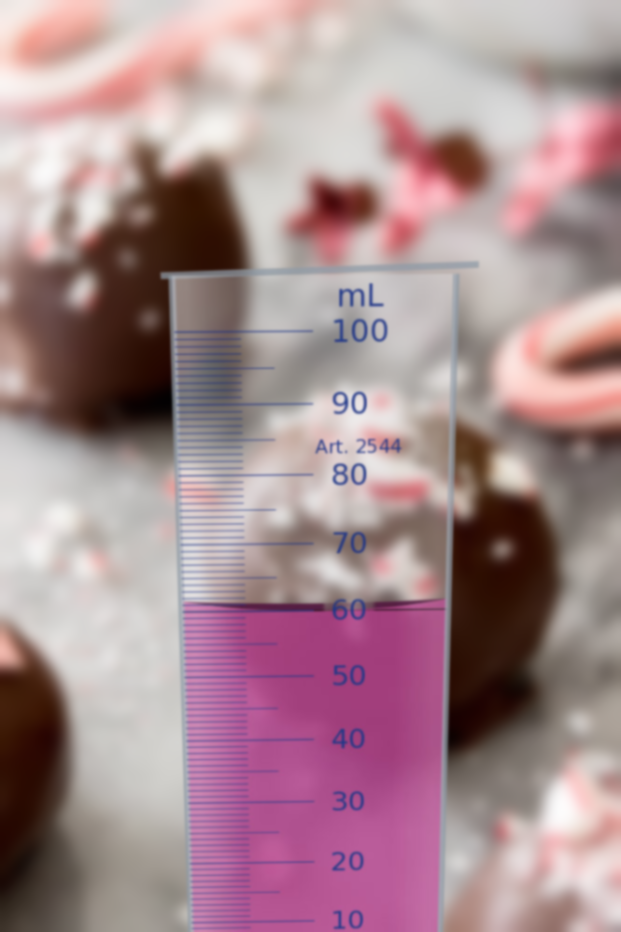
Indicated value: 60 mL
